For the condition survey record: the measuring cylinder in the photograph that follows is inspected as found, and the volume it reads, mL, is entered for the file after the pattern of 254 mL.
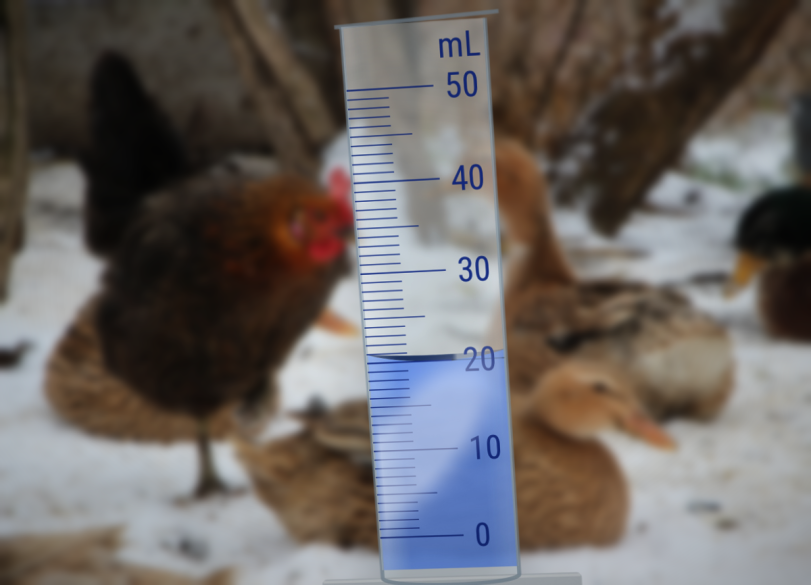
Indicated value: 20 mL
